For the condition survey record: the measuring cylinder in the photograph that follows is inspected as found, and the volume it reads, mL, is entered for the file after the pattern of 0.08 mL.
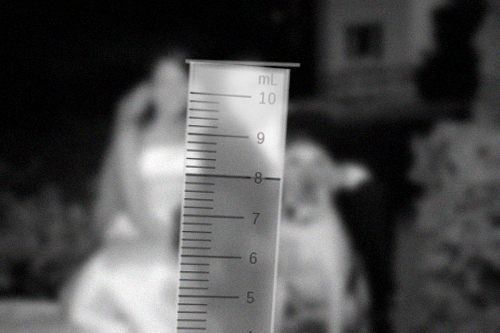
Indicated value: 8 mL
